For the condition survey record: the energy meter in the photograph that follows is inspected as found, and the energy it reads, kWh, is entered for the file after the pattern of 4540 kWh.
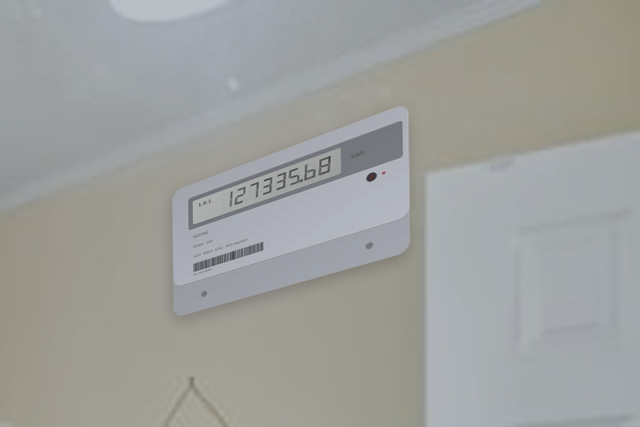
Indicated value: 127335.68 kWh
